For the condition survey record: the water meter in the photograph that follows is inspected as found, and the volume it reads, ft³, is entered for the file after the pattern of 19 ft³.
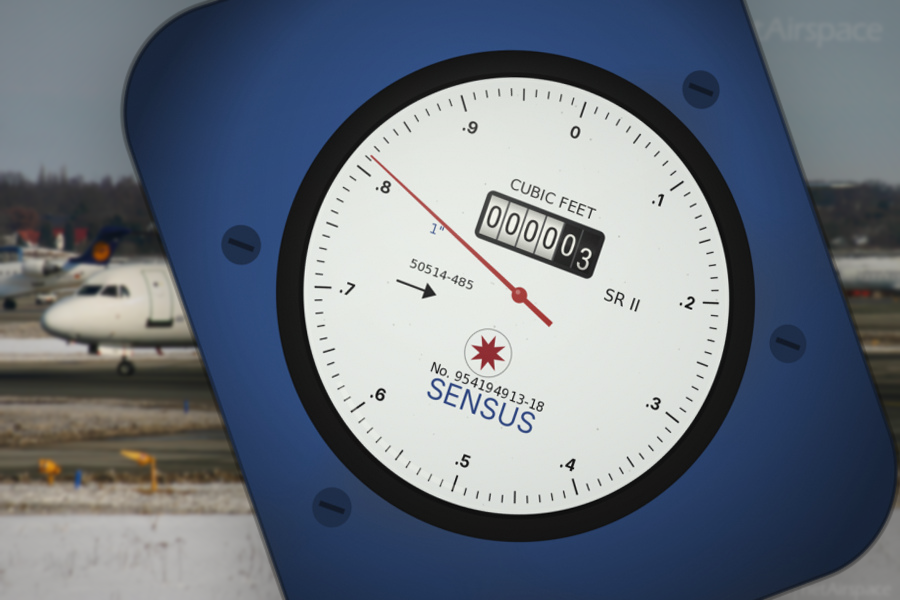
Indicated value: 2.81 ft³
